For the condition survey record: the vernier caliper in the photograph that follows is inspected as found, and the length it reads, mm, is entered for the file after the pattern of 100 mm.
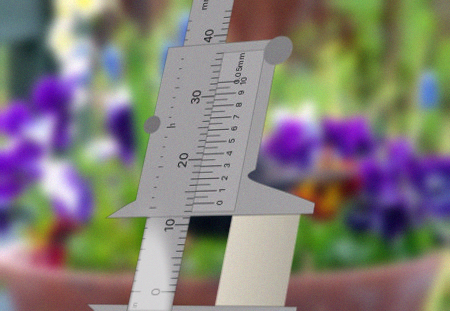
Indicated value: 13.2 mm
